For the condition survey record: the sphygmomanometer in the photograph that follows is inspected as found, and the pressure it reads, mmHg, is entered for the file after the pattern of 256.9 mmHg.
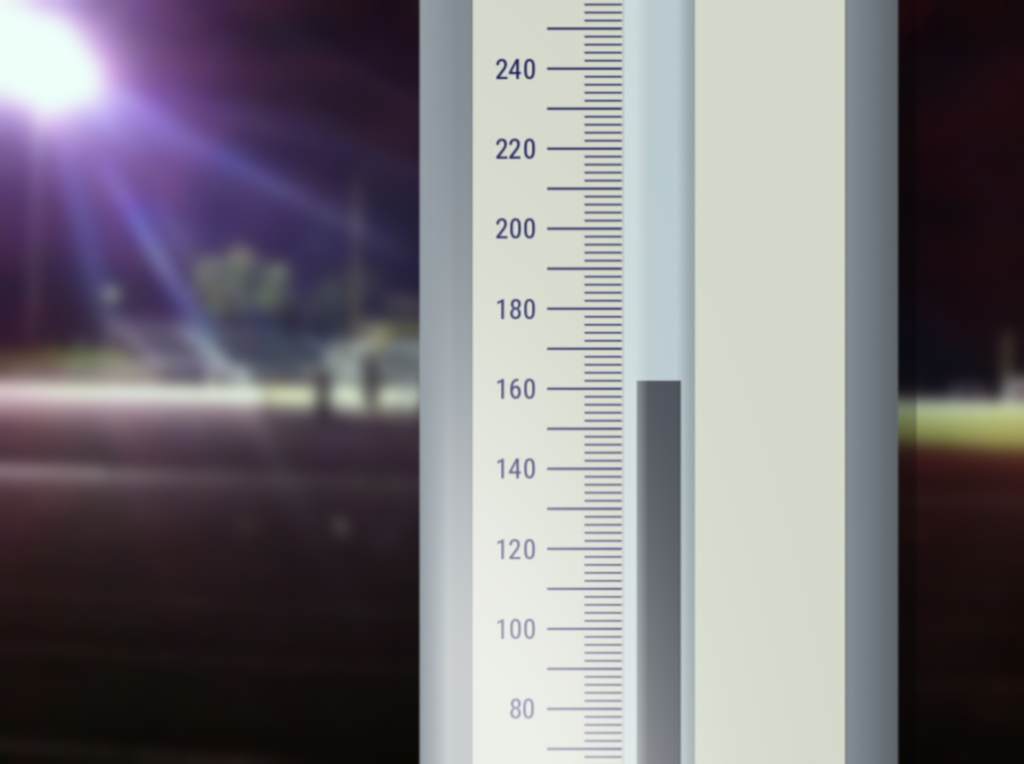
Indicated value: 162 mmHg
